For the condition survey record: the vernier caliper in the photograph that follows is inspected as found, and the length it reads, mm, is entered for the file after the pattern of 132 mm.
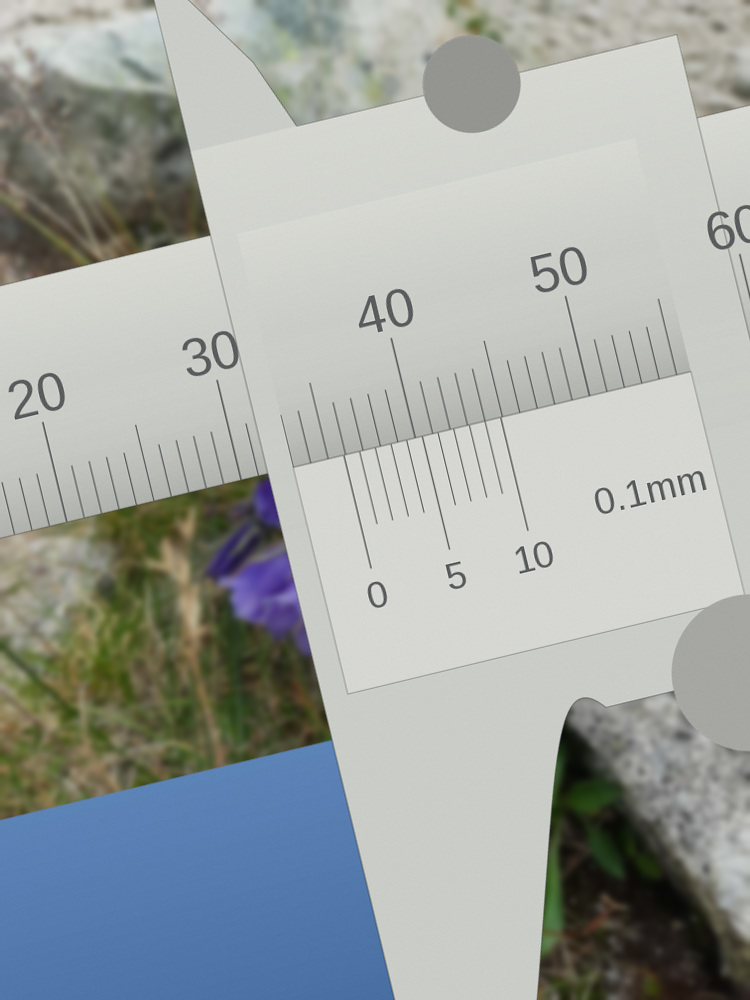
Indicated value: 35.9 mm
